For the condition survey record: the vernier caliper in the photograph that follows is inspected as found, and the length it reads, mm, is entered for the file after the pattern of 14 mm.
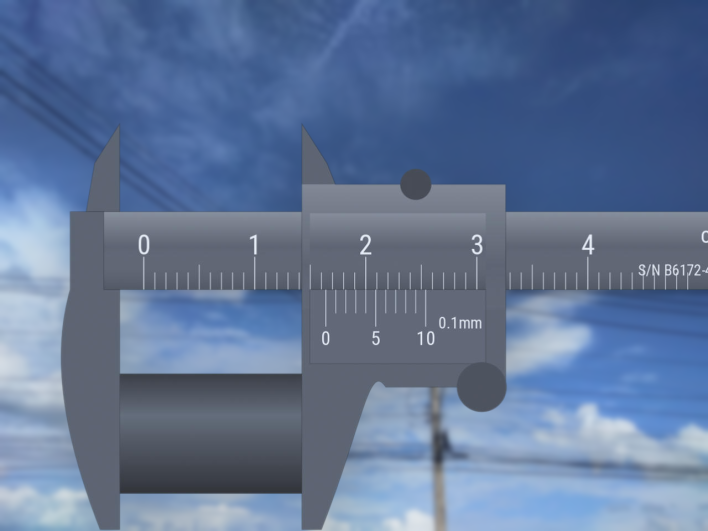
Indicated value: 16.4 mm
